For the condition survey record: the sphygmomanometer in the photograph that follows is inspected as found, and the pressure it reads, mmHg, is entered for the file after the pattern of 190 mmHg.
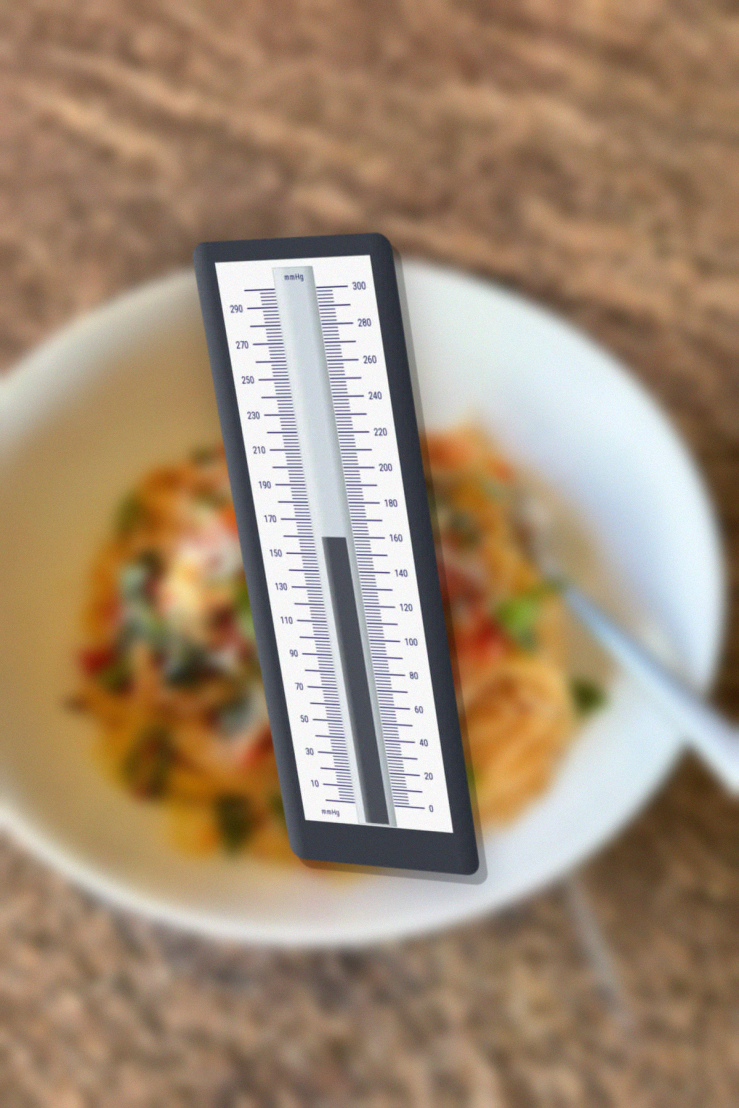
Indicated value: 160 mmHg
